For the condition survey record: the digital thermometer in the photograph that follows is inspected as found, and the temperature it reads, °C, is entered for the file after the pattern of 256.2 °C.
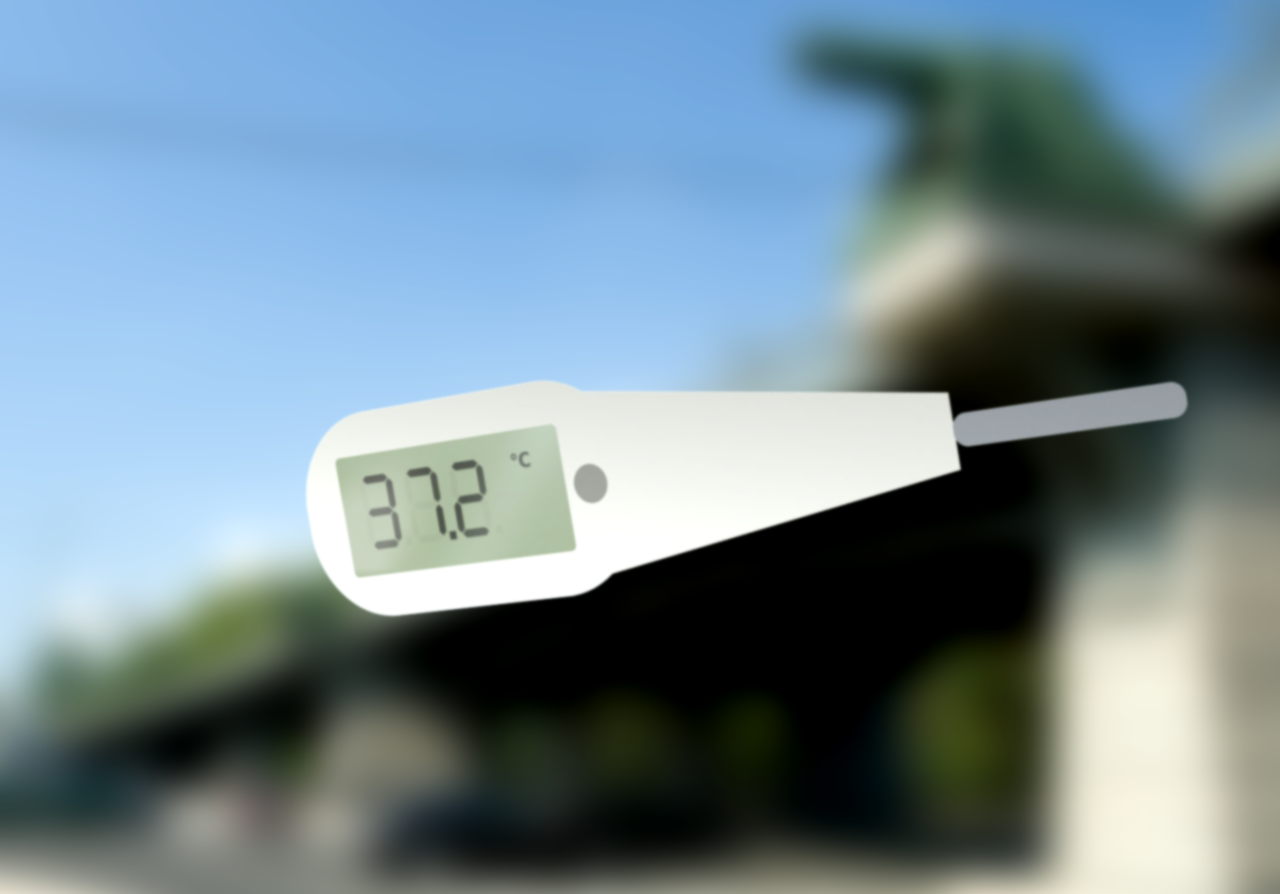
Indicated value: 37.2 °C
